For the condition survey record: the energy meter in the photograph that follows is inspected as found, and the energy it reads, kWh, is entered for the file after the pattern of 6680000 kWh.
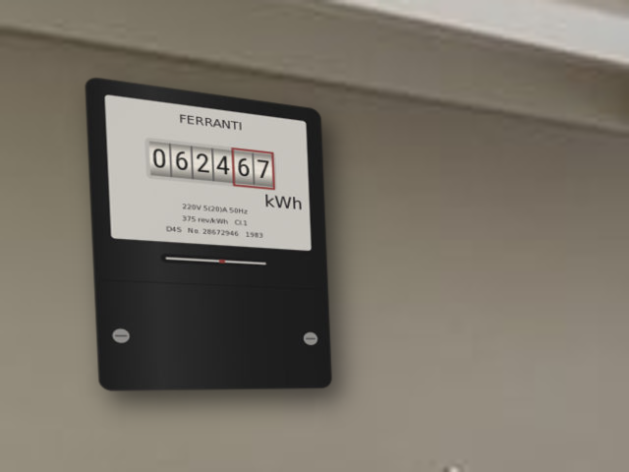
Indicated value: 624.67 kWh
